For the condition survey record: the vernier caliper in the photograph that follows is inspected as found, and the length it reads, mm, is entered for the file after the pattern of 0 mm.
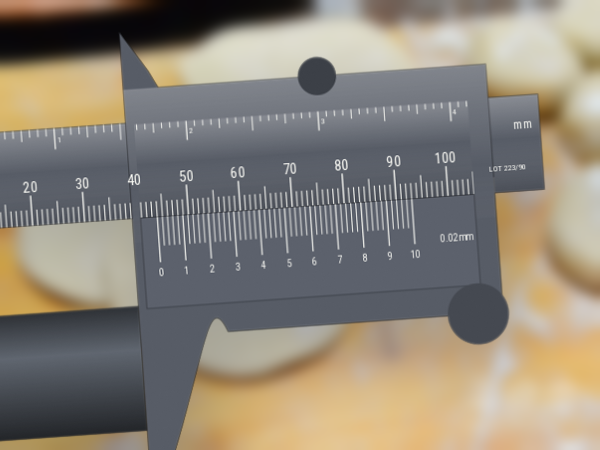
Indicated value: 44.0 mm
